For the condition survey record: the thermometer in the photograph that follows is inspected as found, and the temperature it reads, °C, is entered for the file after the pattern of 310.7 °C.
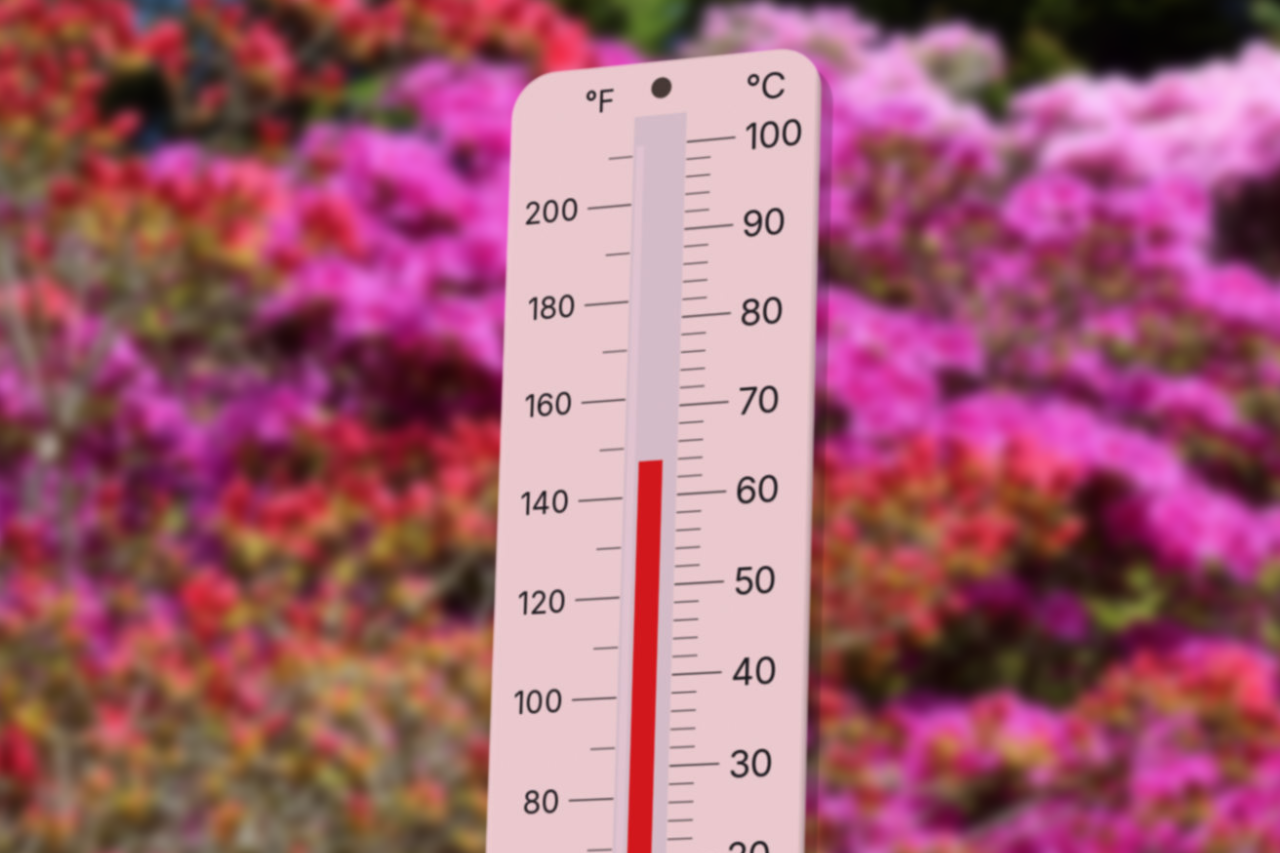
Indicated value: 64 °C
